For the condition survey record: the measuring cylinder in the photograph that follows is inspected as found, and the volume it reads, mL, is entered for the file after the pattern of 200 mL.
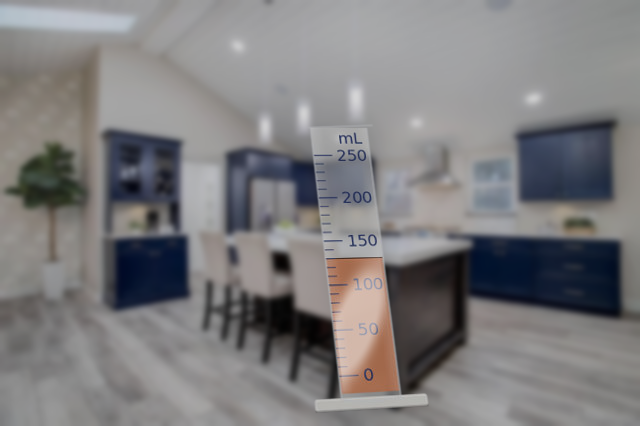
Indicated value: 130 mL
